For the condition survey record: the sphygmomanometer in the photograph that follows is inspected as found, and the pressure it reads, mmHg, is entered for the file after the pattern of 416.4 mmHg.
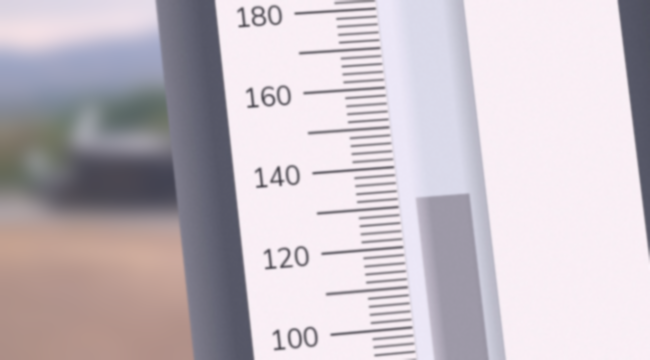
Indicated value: 132 mmHg
